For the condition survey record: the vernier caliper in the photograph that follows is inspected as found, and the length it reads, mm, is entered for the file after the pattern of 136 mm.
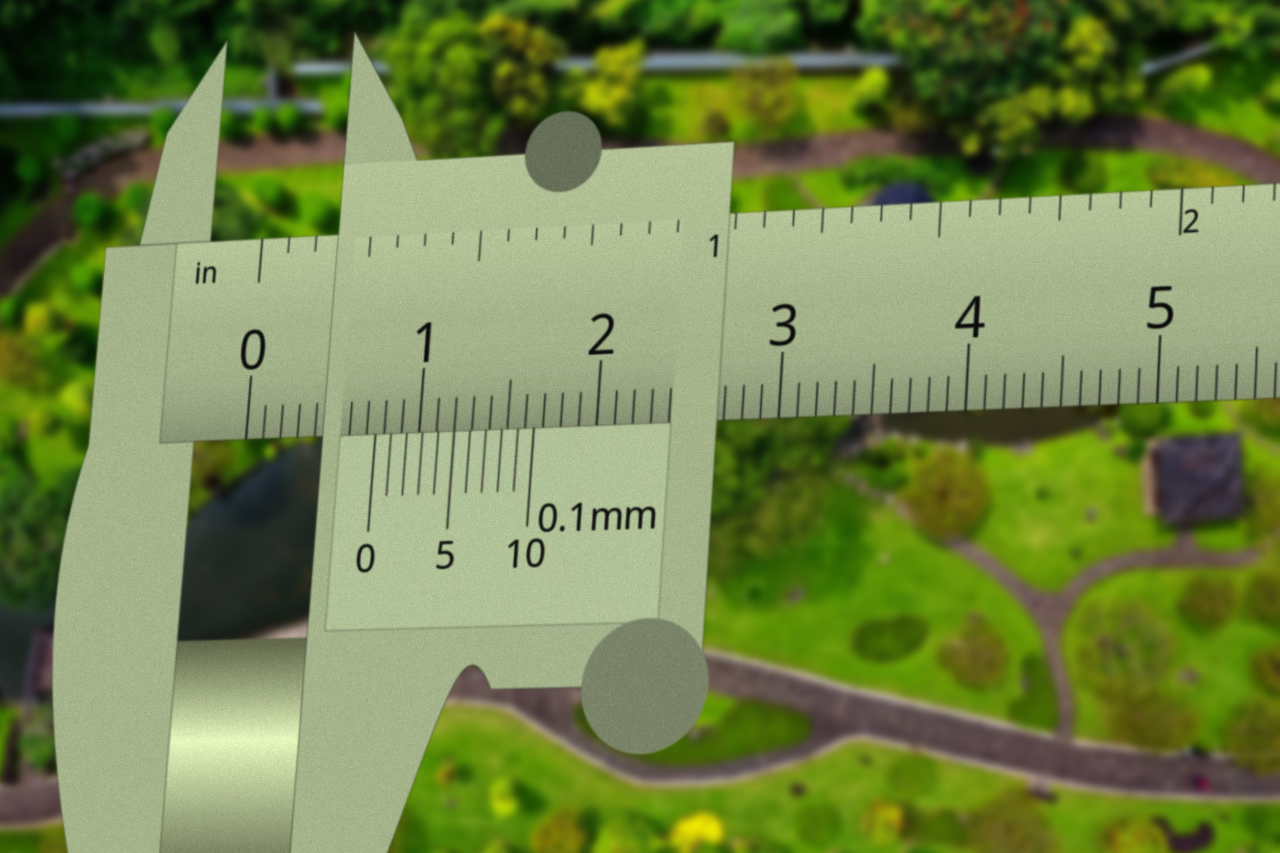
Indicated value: 7.5 mm
